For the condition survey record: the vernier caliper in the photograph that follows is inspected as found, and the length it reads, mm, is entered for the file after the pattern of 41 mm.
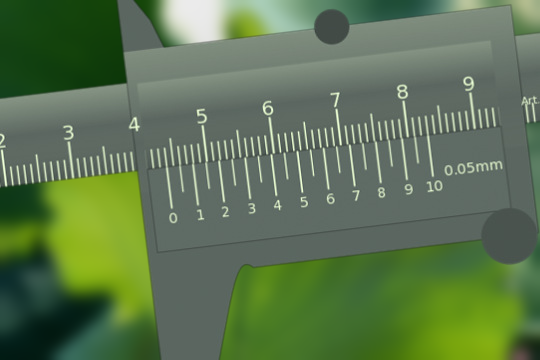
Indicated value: 44.0 mm
